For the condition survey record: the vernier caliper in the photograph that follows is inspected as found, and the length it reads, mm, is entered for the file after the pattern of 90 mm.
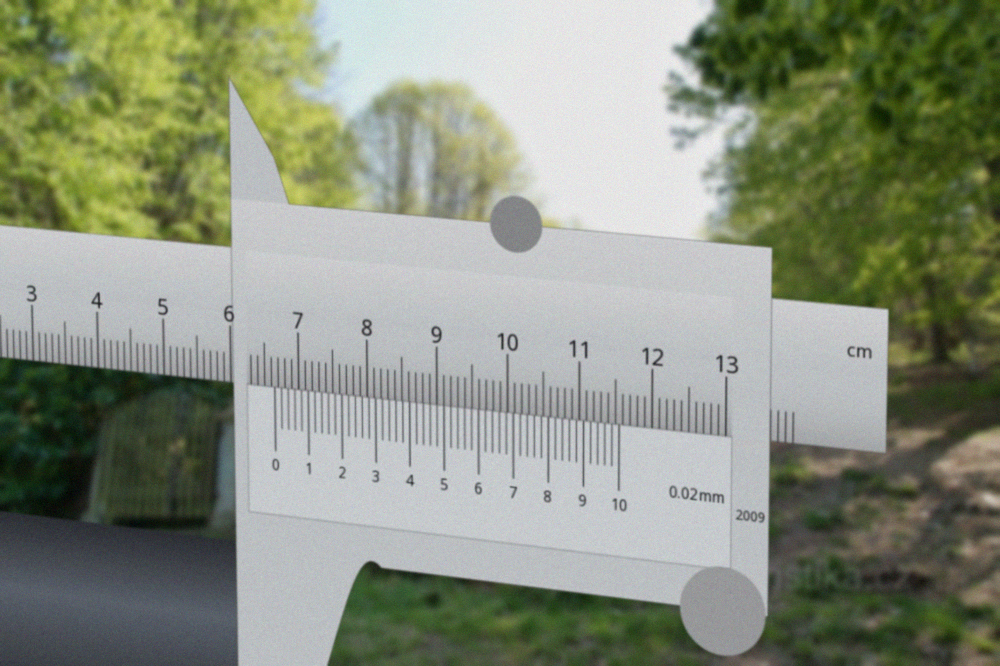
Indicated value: 66.5 mm
